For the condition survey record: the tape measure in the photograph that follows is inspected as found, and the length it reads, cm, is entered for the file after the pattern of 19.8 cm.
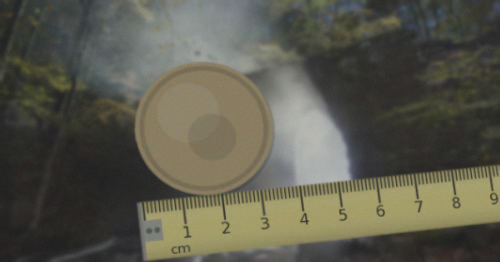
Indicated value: 3.5 cm
